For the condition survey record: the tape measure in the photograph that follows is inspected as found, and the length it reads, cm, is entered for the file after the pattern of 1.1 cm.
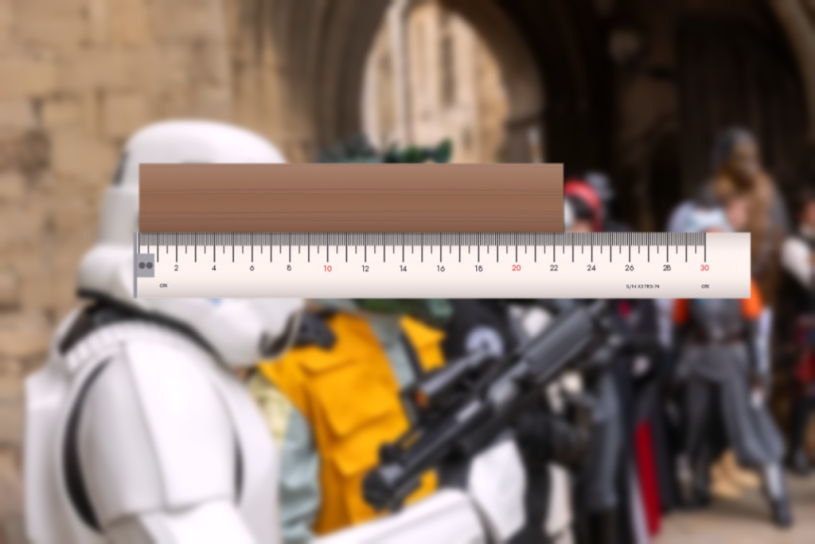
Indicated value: 22.5 cm
